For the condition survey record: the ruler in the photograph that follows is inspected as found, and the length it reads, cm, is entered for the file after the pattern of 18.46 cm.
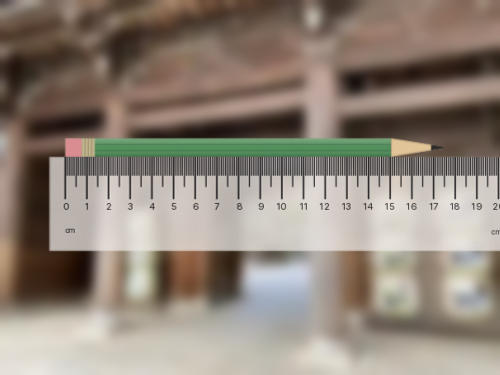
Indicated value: 17.5 cm
